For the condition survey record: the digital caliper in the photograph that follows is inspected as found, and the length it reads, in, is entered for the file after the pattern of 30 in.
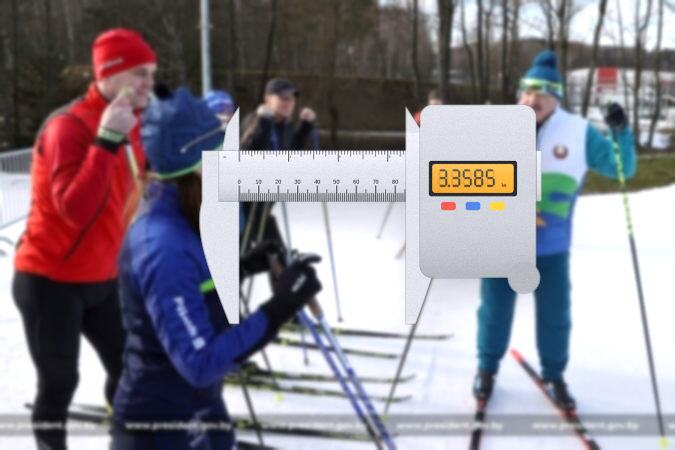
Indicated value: 3.3585 in
